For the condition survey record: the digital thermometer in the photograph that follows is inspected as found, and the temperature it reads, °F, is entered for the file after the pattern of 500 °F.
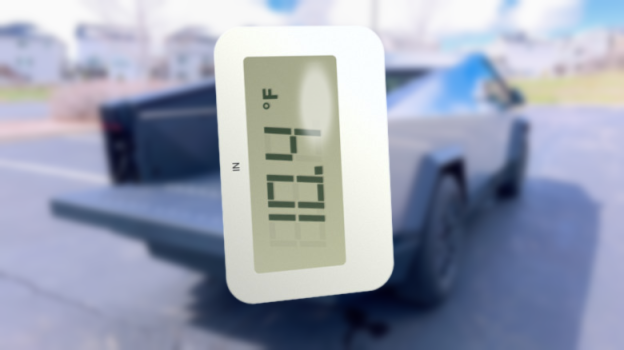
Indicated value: 10.4 °F
